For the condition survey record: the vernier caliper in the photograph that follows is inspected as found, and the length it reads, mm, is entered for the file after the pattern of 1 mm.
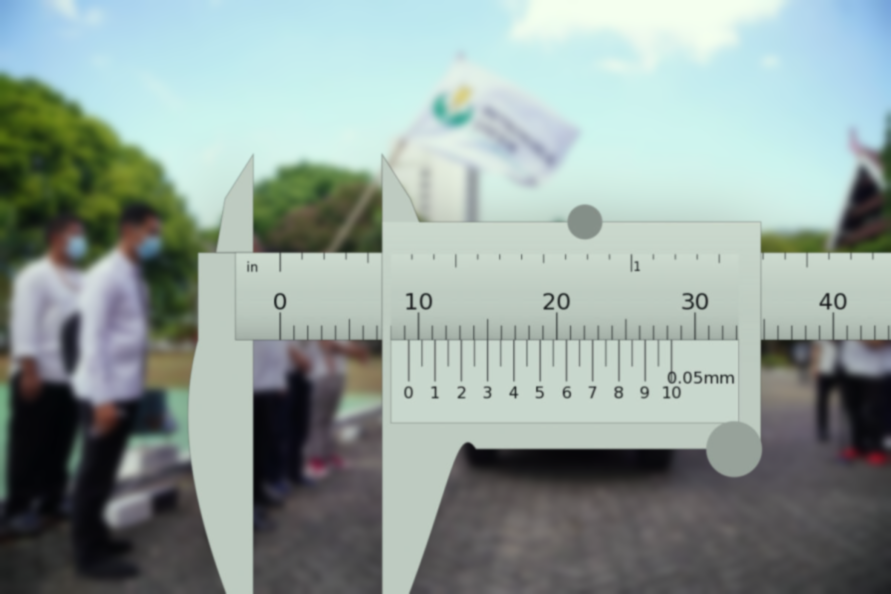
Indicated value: 9.3 mm
